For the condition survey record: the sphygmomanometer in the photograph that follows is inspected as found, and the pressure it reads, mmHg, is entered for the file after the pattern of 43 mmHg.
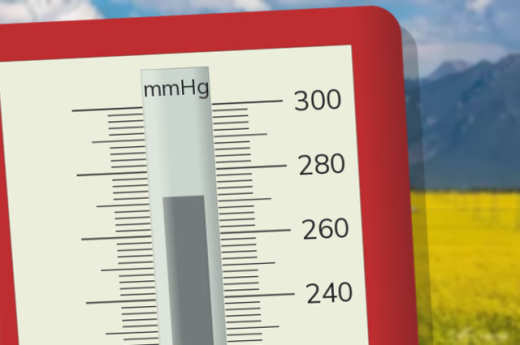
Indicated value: 272 mmHg
